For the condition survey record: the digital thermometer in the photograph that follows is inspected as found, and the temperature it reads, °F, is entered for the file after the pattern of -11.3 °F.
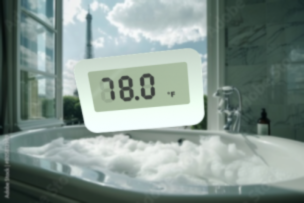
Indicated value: 78.0 °F
